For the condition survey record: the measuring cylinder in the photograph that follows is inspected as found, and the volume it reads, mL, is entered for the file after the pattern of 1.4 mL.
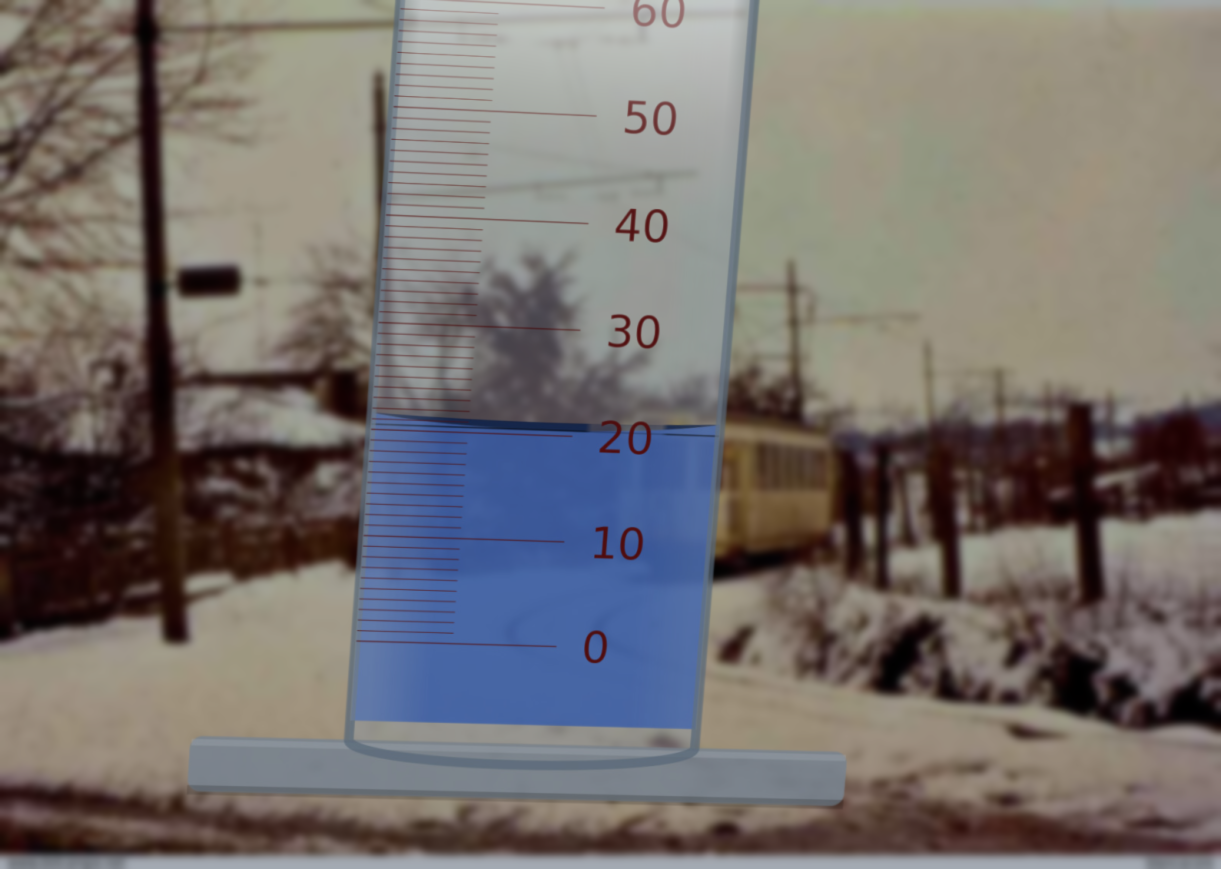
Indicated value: 20.5 mL
